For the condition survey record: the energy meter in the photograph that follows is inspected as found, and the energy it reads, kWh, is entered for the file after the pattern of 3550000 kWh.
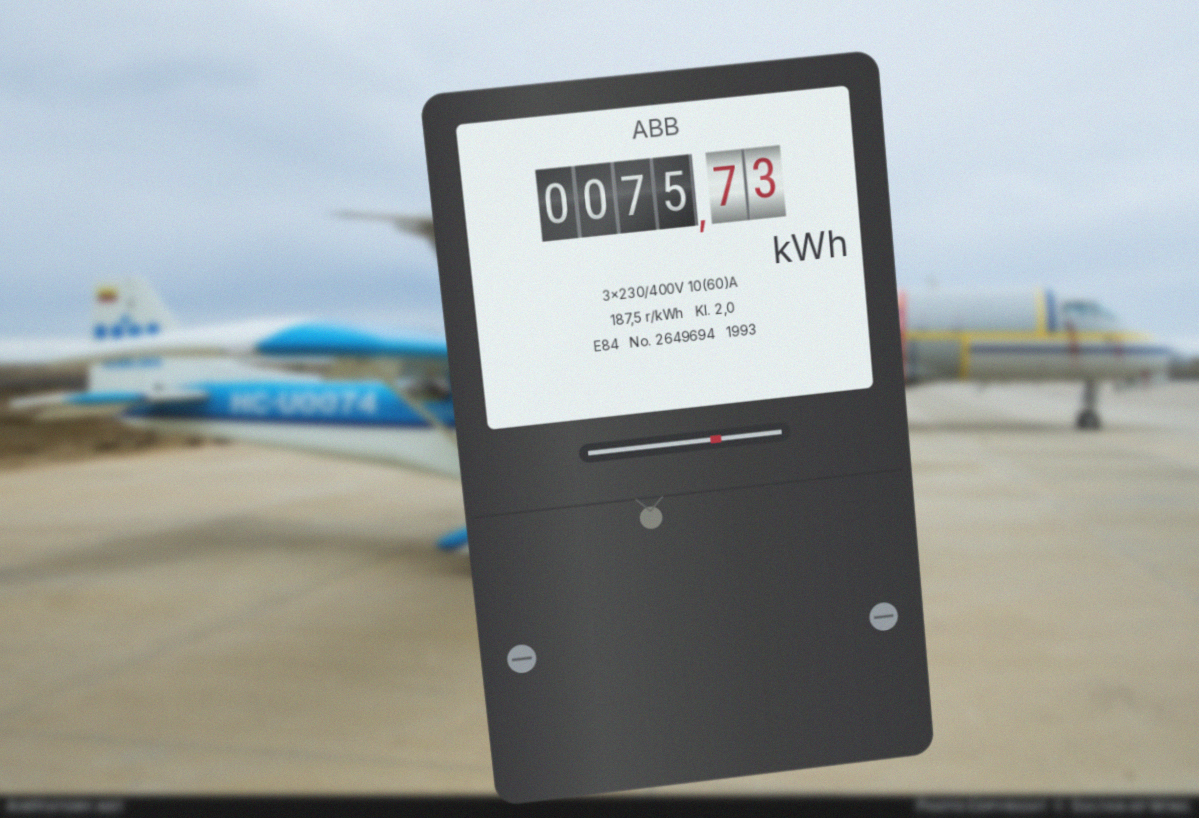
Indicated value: 75.73 kWh
